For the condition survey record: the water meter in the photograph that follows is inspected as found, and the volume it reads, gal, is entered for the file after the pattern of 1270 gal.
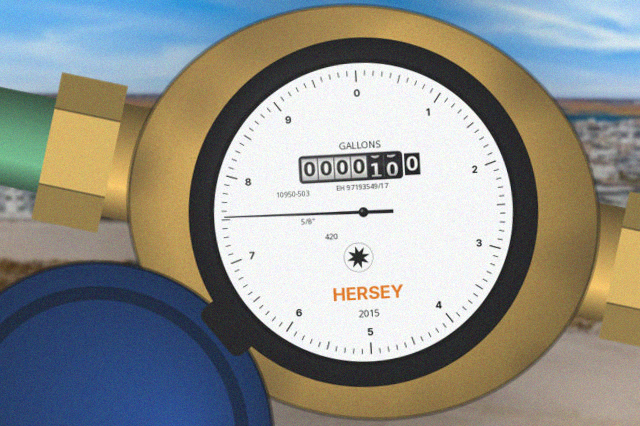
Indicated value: 97.5 gal
